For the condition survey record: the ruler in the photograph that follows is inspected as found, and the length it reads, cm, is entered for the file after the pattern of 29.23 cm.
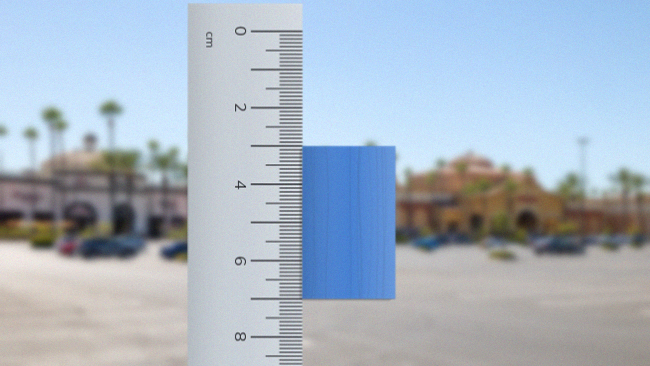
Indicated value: 4 cm
